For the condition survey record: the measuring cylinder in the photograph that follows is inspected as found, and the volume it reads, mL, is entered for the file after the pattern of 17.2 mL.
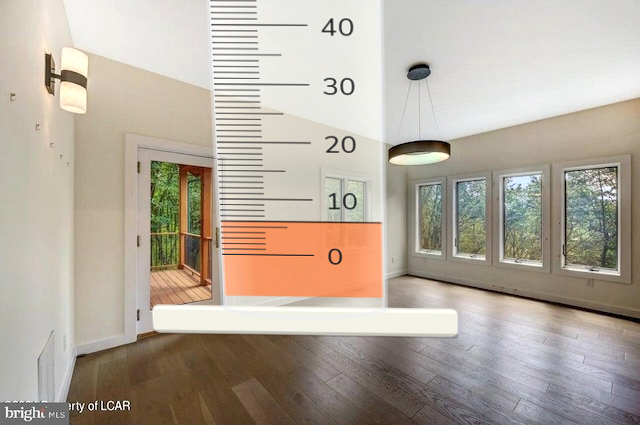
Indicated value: 6 mL
